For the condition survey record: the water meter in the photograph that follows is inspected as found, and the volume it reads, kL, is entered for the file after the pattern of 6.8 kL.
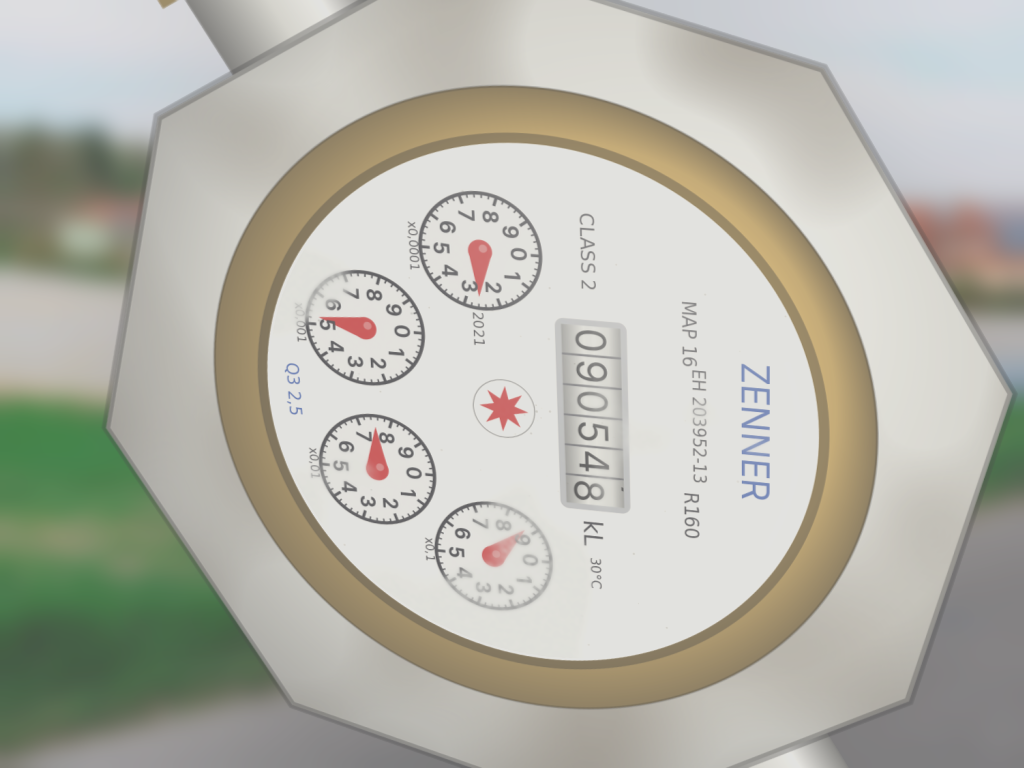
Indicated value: 90547.8752 kL
